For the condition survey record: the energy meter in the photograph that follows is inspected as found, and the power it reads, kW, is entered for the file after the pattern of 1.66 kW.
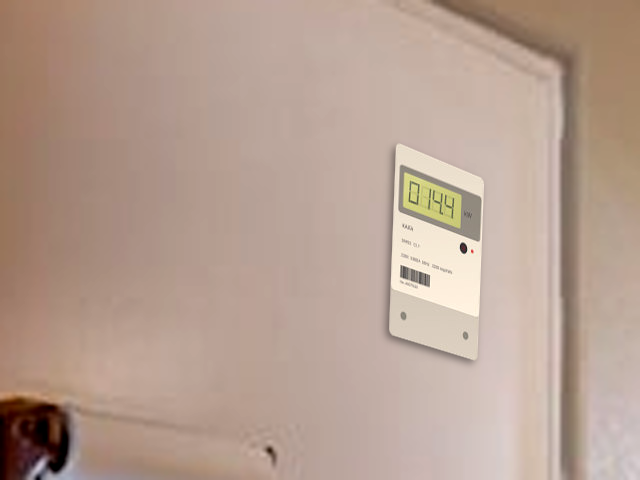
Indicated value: 14.4 kW
